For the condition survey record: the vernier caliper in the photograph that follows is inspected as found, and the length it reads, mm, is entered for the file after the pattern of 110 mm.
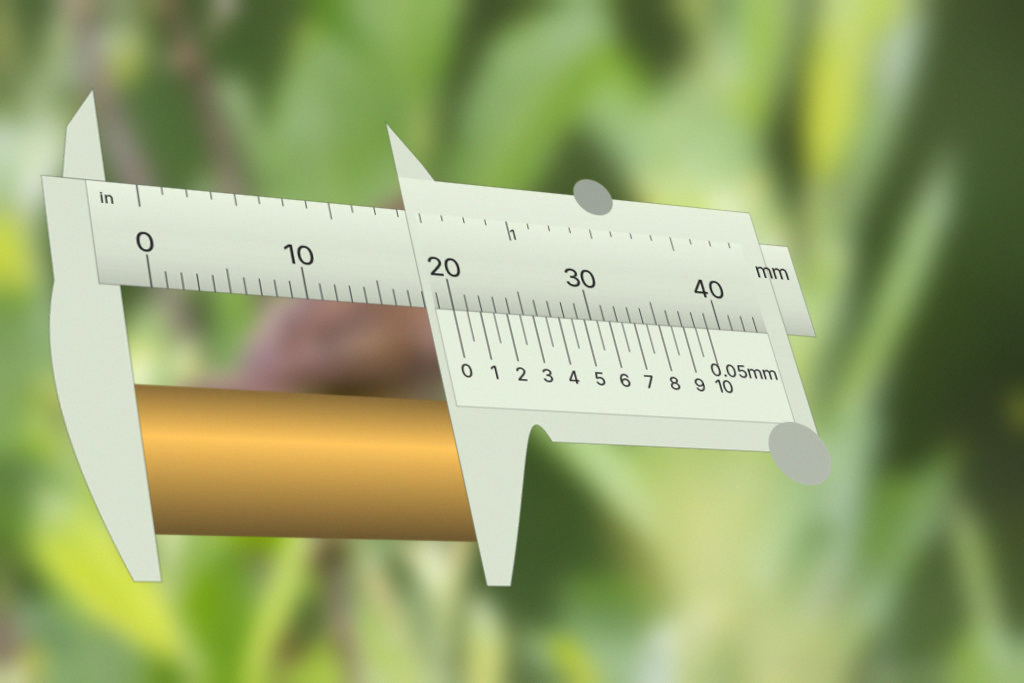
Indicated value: 20.0 mm
